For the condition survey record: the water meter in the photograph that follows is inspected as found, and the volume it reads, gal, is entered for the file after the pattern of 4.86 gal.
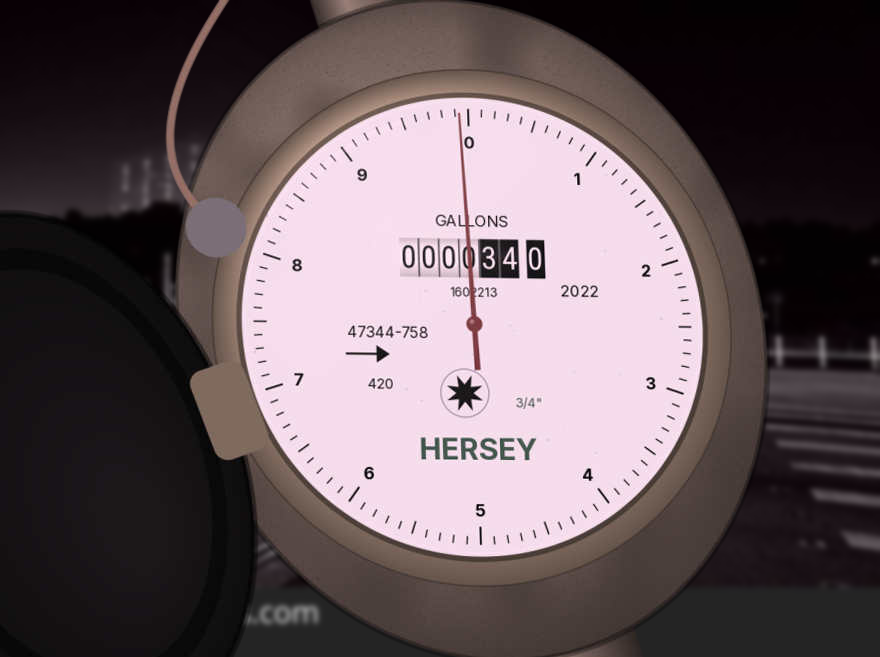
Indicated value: 339.9 gal
